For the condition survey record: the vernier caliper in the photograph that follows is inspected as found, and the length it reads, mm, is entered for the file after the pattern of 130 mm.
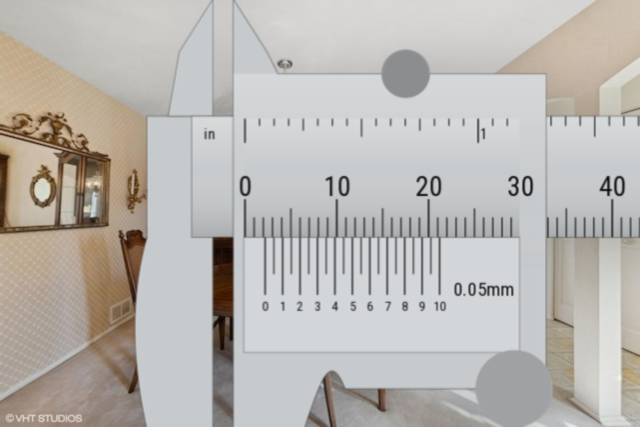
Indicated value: 2.2 mm
